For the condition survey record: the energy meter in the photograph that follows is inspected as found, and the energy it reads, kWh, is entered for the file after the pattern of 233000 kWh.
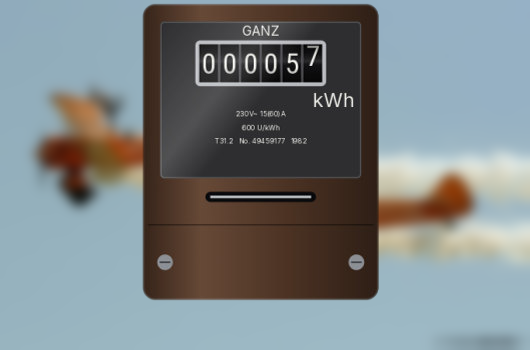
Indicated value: 57 kWh
